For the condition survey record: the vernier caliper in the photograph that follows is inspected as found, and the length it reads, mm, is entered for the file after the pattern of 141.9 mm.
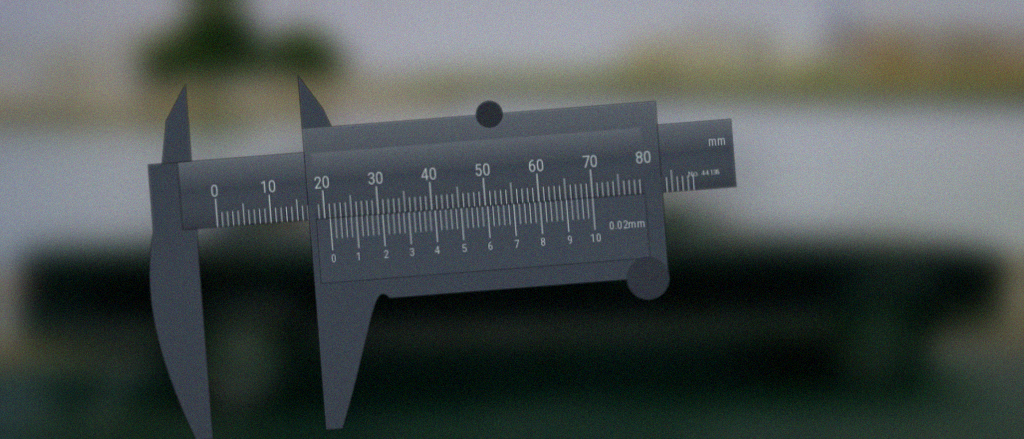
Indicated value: 21.0 mm
